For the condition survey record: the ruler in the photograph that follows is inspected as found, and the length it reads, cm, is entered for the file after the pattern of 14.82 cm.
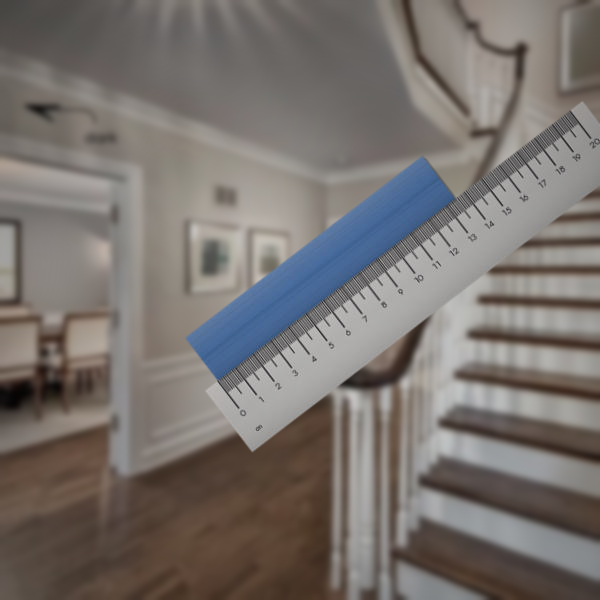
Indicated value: 13.5 cm
